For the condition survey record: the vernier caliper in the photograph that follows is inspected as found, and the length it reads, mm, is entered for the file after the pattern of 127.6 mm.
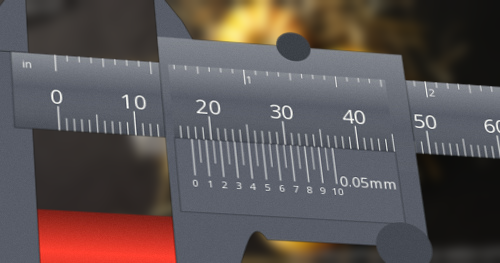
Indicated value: 17.4 mm
